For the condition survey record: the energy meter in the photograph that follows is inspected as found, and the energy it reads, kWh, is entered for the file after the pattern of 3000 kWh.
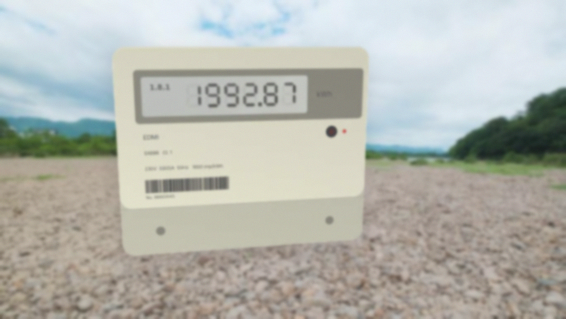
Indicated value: 1992.87 kWh
